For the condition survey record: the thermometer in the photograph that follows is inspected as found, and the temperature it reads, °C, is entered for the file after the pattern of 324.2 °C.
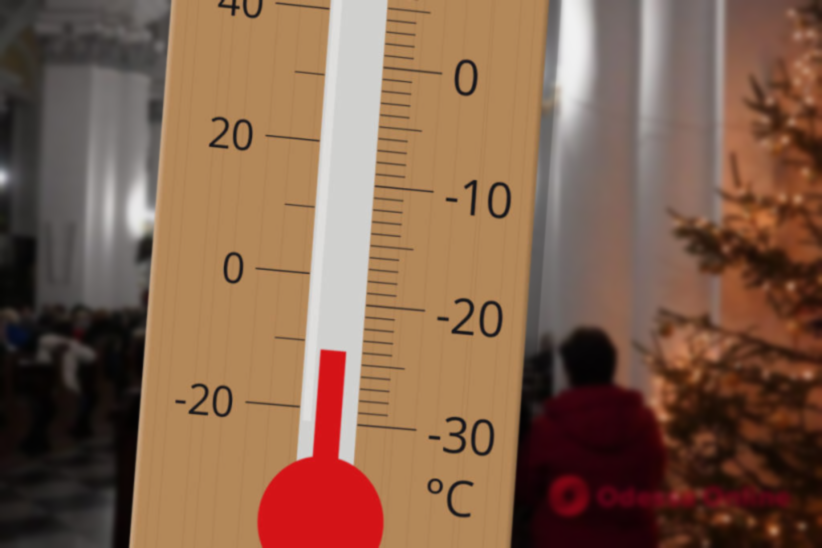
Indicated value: -24 °C
